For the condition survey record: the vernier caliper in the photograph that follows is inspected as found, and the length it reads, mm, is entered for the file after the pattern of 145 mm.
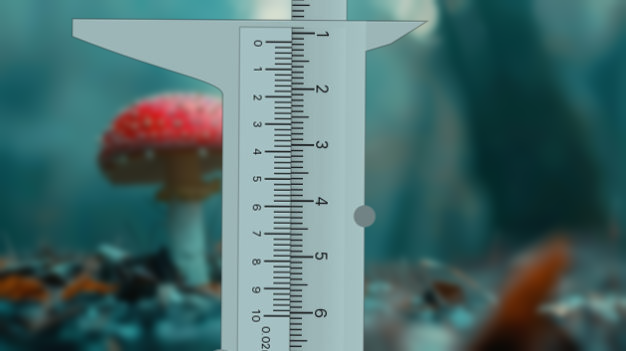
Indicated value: 11.6 mm
